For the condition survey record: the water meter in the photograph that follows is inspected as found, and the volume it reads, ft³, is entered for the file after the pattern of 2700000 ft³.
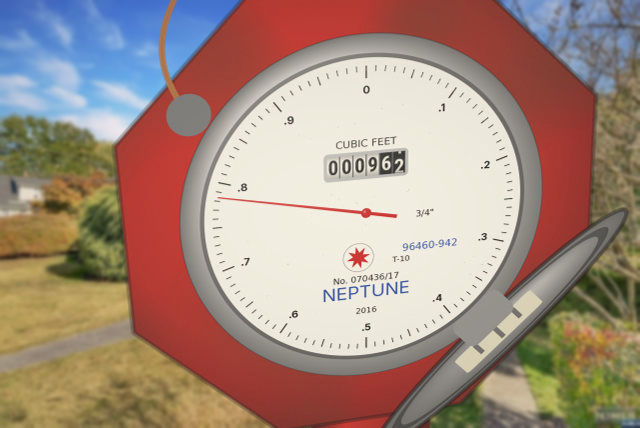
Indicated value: 961.78 ft³
